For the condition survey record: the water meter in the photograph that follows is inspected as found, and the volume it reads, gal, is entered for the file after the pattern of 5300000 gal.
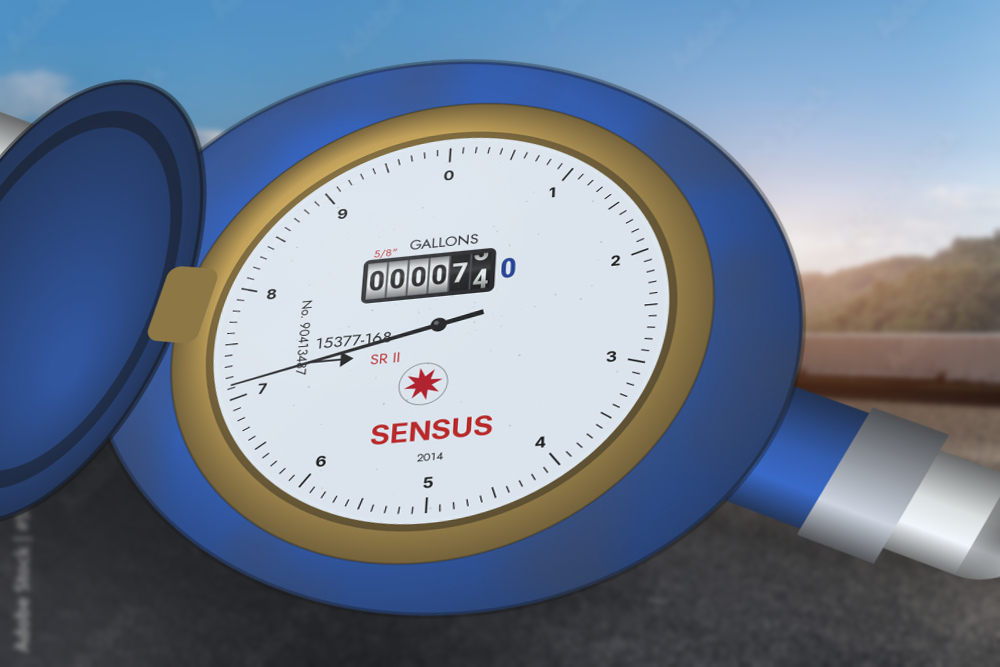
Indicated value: 737.1 gal
